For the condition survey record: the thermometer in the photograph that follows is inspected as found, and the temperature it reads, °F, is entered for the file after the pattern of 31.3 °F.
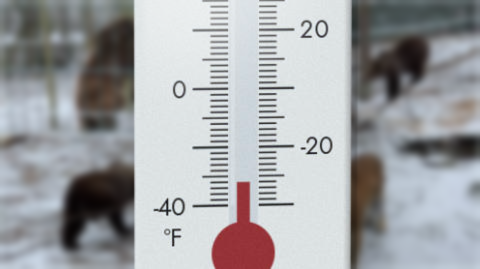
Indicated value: -32 °F
